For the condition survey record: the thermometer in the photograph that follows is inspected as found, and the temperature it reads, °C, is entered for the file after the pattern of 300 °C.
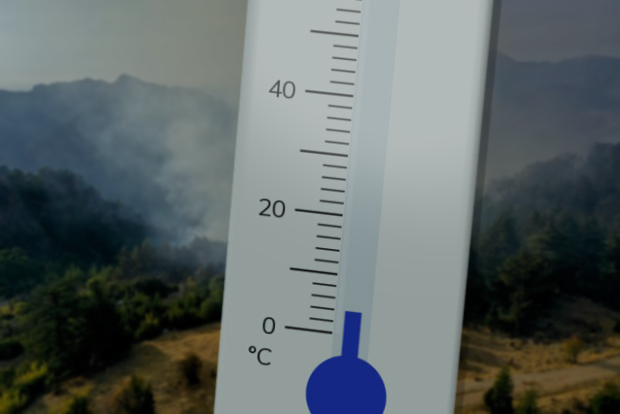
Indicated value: 4 °C
